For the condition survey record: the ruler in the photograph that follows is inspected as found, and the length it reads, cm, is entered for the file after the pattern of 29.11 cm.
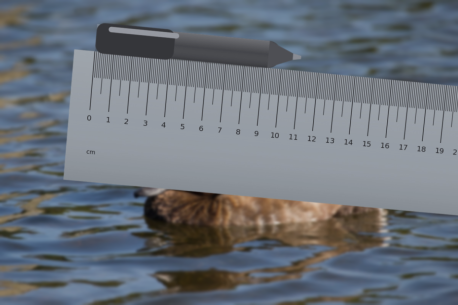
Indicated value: 11 cm
